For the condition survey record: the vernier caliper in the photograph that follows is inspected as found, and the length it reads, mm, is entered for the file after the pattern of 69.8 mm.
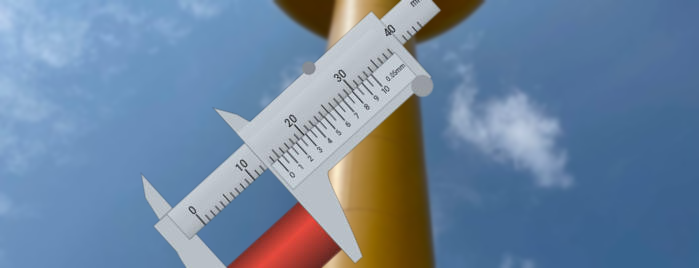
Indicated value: 14.6 mm
